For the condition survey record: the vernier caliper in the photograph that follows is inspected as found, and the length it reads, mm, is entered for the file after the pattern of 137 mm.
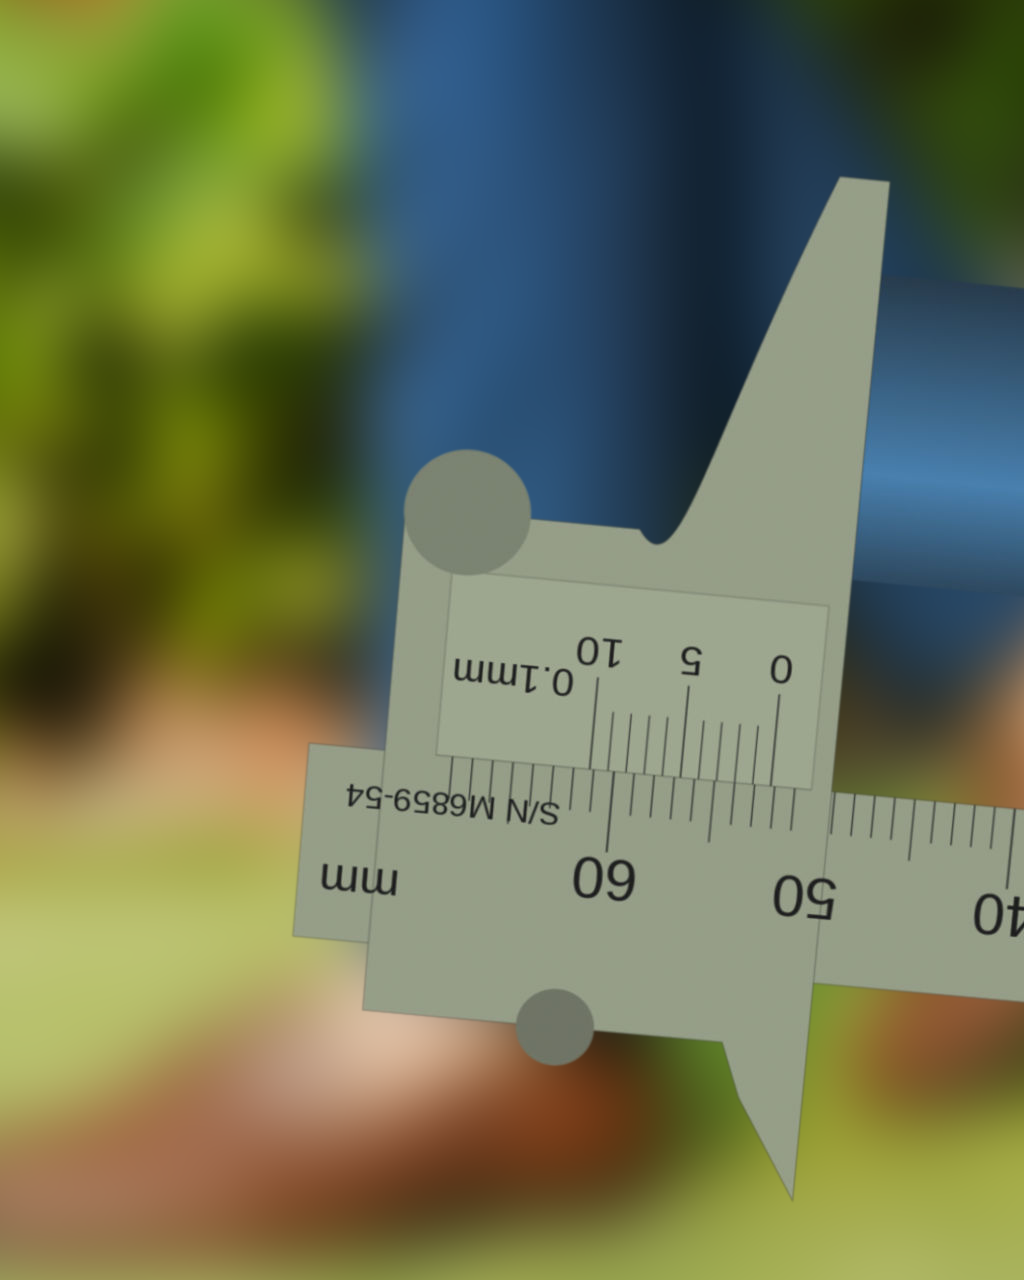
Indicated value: 52.2 mm
